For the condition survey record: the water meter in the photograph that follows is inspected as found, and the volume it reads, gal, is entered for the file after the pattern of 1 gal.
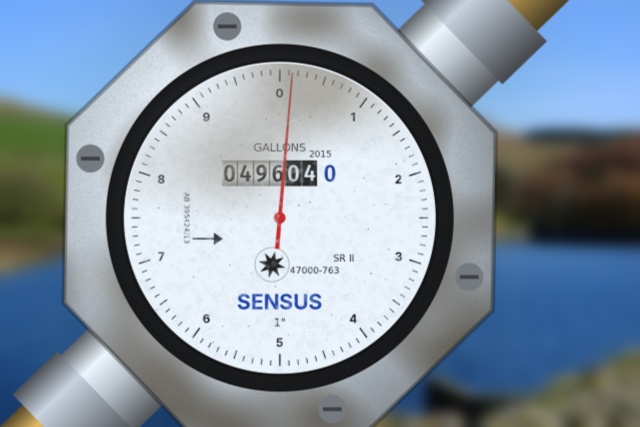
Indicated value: 496040.1 gal
